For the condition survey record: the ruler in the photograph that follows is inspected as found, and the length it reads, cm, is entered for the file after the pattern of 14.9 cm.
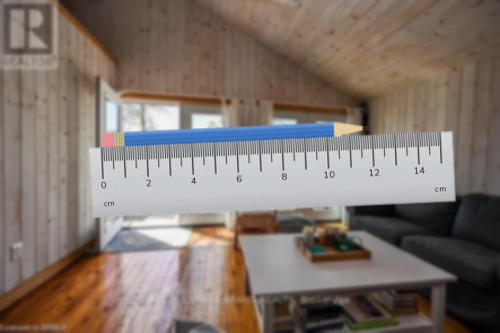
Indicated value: 12 cm
